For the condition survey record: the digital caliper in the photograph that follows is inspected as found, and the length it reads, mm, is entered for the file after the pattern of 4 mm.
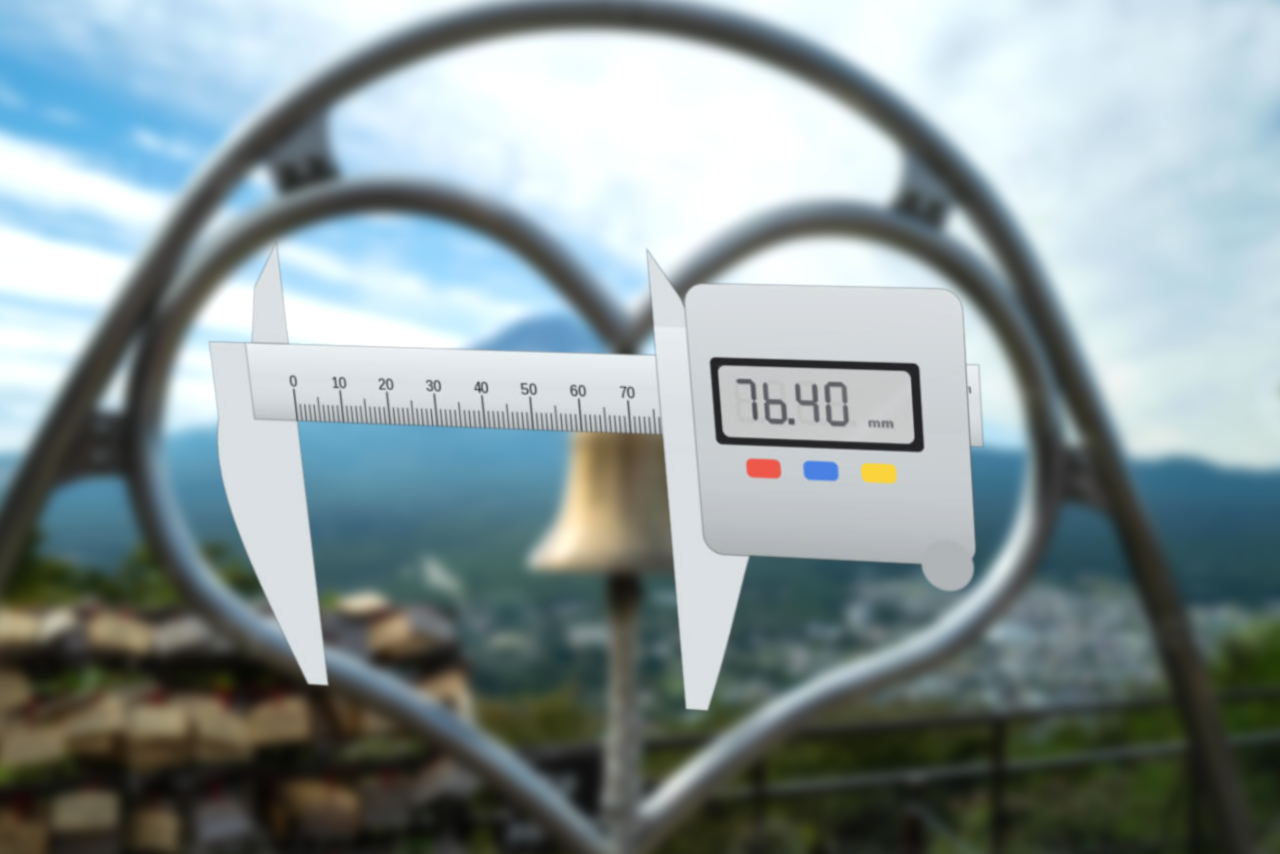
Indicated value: 76.40 mm
